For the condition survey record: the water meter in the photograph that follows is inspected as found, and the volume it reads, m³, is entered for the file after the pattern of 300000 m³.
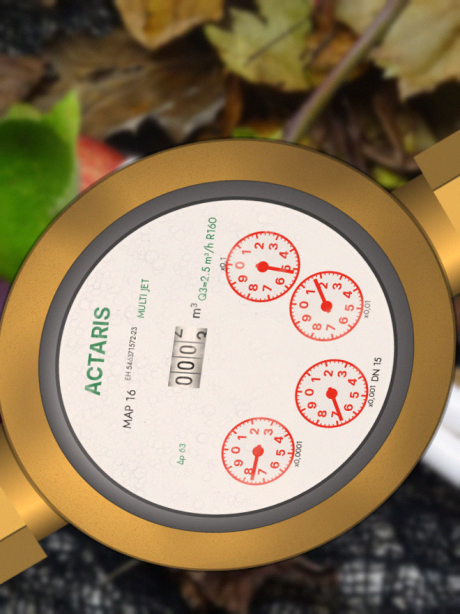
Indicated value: 2.5167 m³
